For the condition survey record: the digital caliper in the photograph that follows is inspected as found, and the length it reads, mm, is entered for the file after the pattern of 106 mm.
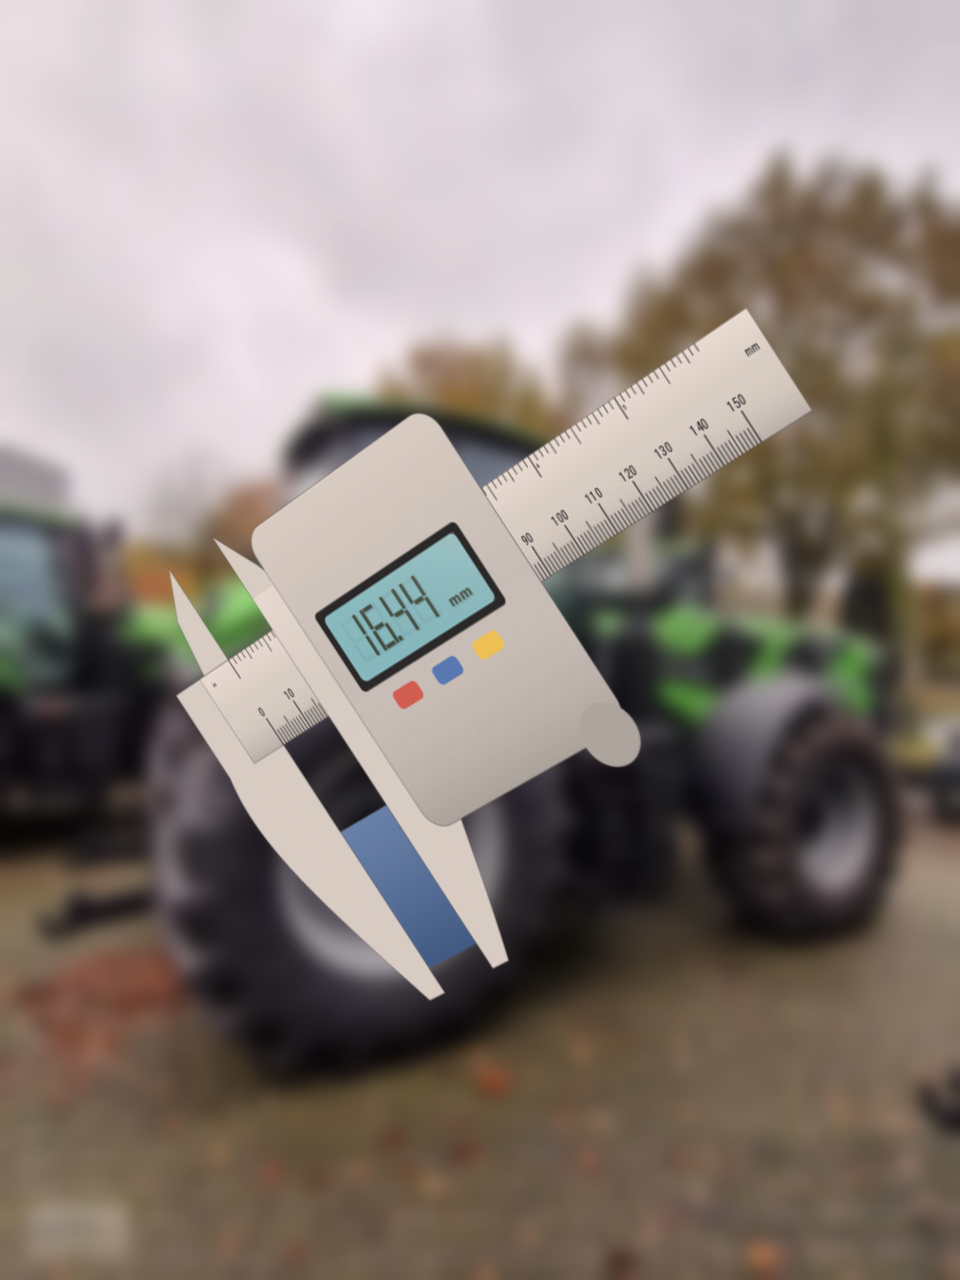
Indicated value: 16.44 mm
